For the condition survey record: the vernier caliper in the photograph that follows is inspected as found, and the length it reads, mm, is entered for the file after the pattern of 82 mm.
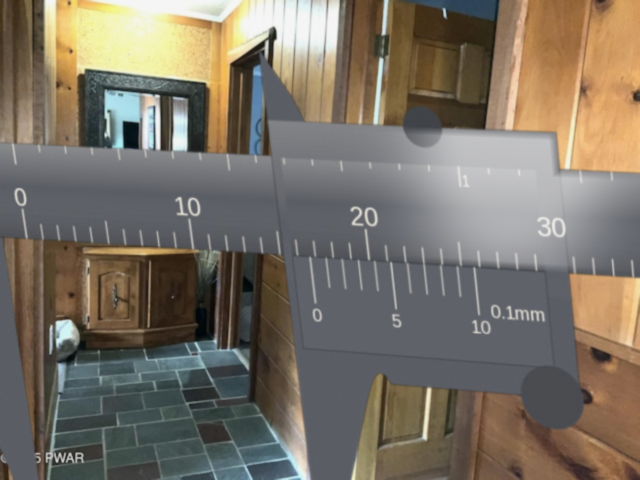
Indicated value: 16.7 mm
